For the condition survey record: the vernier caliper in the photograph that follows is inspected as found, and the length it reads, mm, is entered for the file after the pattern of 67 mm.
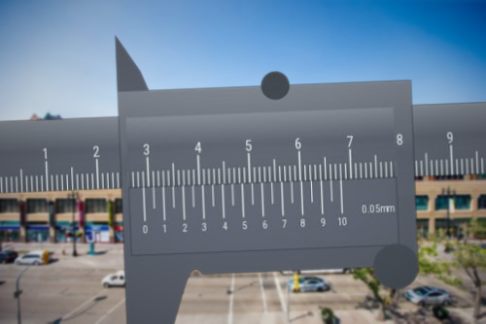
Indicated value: 29.0 mm
